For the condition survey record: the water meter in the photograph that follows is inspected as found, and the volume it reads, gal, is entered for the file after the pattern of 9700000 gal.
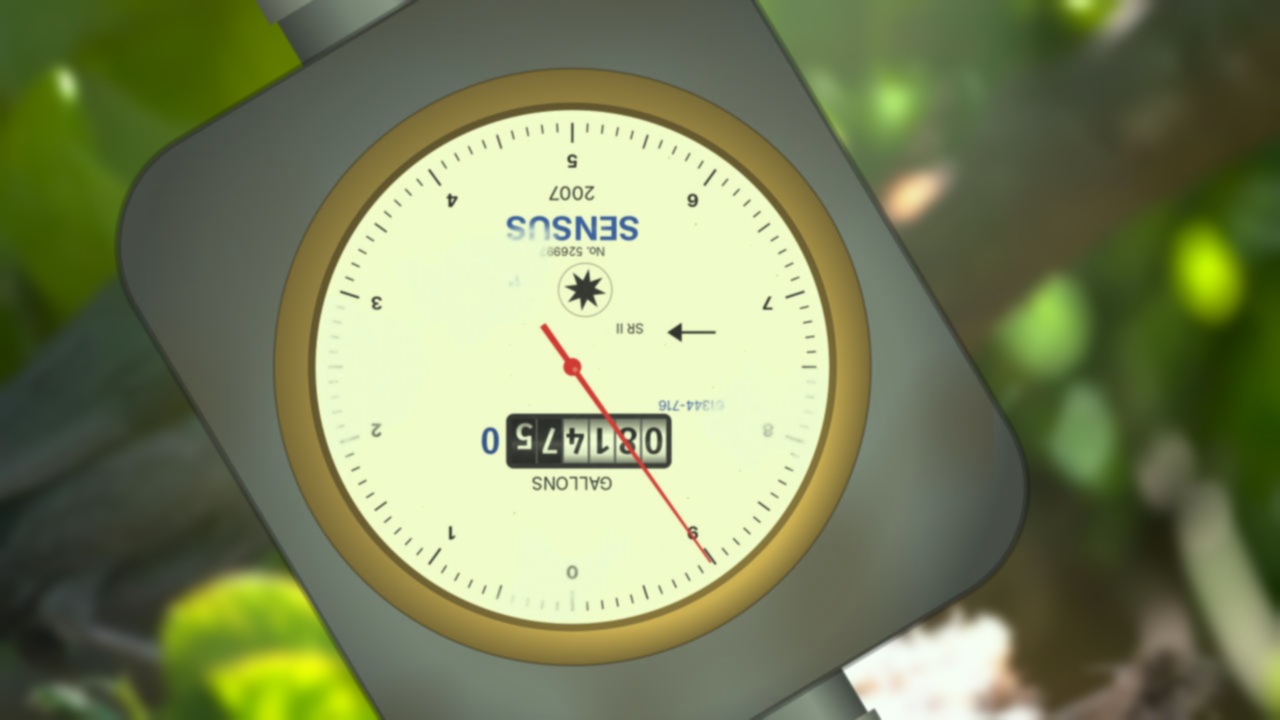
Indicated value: 814749.0 gal
